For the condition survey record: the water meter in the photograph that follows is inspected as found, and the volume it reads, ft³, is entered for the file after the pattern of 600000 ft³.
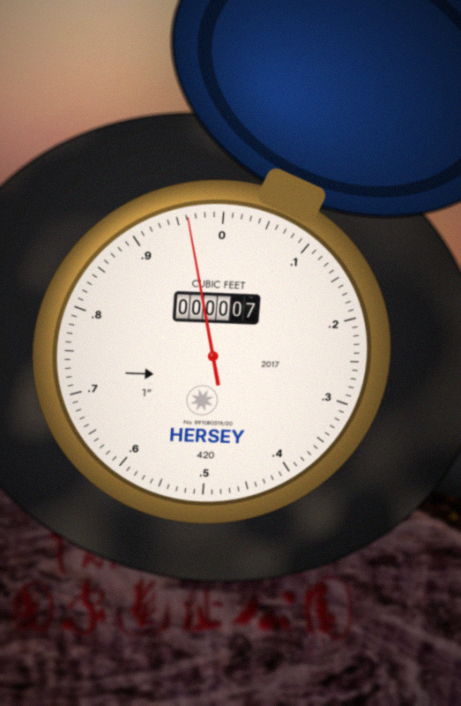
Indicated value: 6.96 ft³
